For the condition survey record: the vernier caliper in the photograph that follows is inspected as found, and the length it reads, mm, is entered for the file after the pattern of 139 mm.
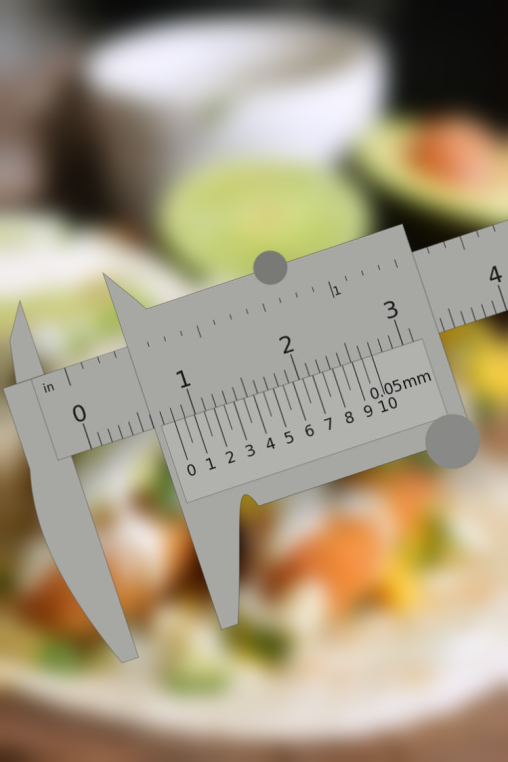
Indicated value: 8.0 mm
